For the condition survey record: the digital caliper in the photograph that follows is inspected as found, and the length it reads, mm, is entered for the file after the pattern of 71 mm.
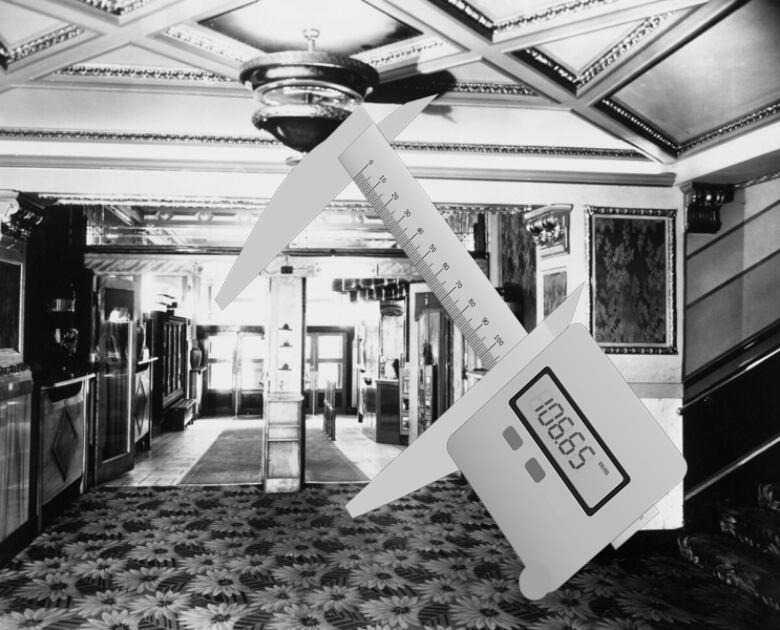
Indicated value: 106.65 mm
